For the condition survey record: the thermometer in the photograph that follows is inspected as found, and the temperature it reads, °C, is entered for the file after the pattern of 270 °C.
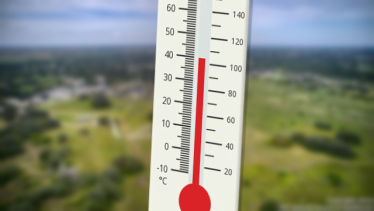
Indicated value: 40 °C
